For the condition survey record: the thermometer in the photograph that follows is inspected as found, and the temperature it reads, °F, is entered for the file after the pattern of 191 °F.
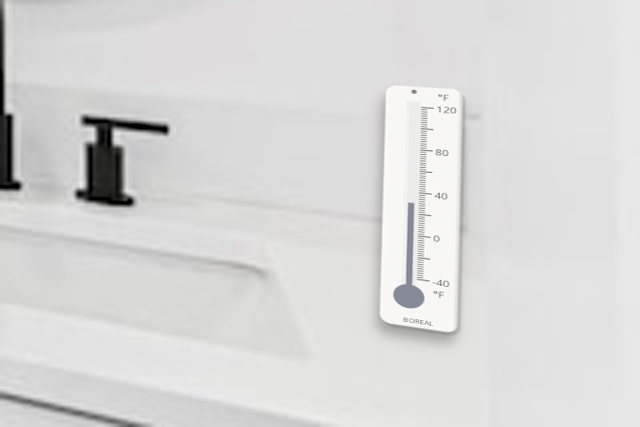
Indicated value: 30 °F
